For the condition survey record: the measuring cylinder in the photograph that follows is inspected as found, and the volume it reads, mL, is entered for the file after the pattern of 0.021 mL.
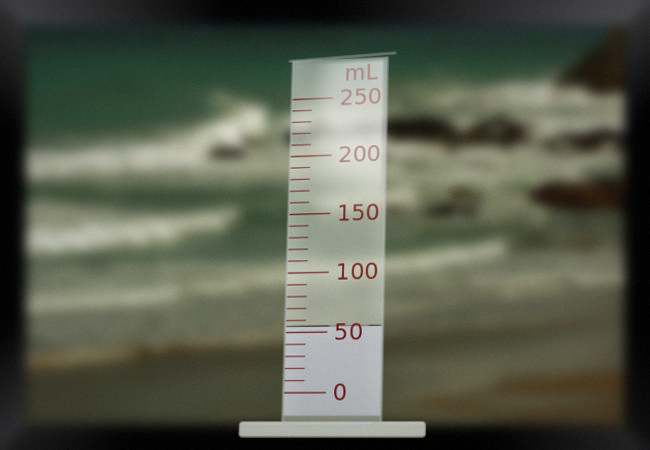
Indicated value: 55 mL
